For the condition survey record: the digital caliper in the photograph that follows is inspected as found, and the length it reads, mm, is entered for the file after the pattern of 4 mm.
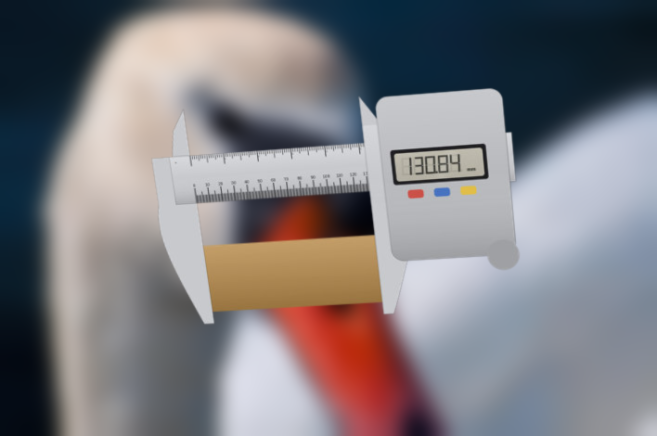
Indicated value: 130.84 mm
